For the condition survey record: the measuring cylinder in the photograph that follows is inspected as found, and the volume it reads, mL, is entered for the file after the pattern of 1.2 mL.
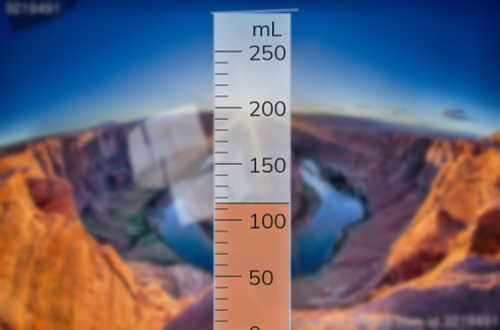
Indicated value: 115 mL
